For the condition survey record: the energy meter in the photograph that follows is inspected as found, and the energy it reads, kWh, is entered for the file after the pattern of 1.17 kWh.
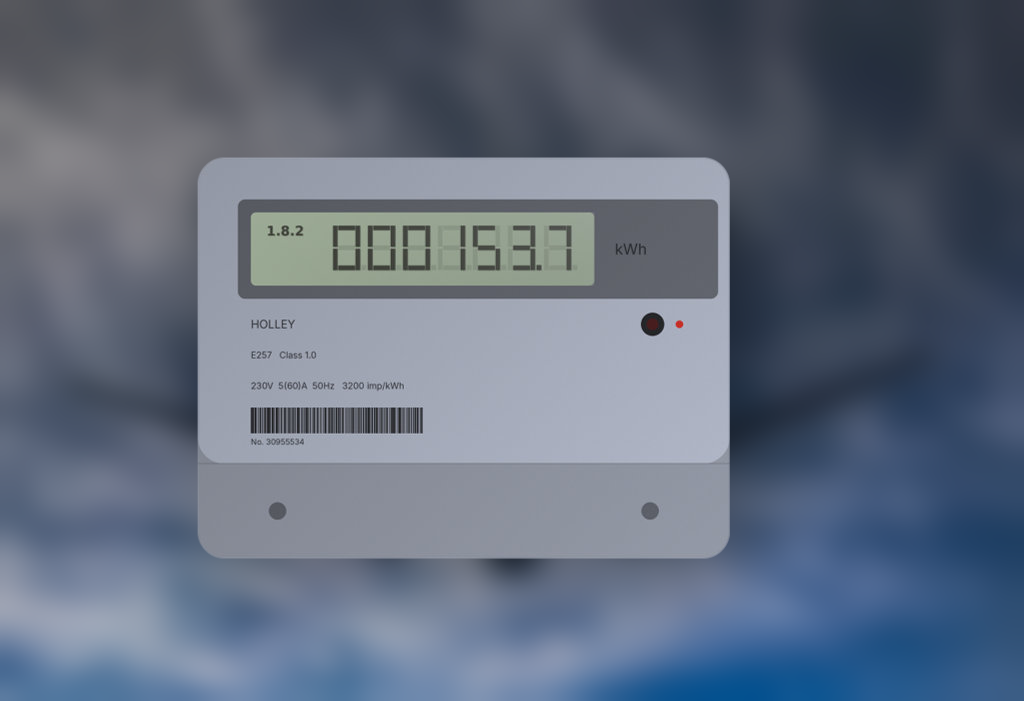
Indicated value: 153.7 kWh
